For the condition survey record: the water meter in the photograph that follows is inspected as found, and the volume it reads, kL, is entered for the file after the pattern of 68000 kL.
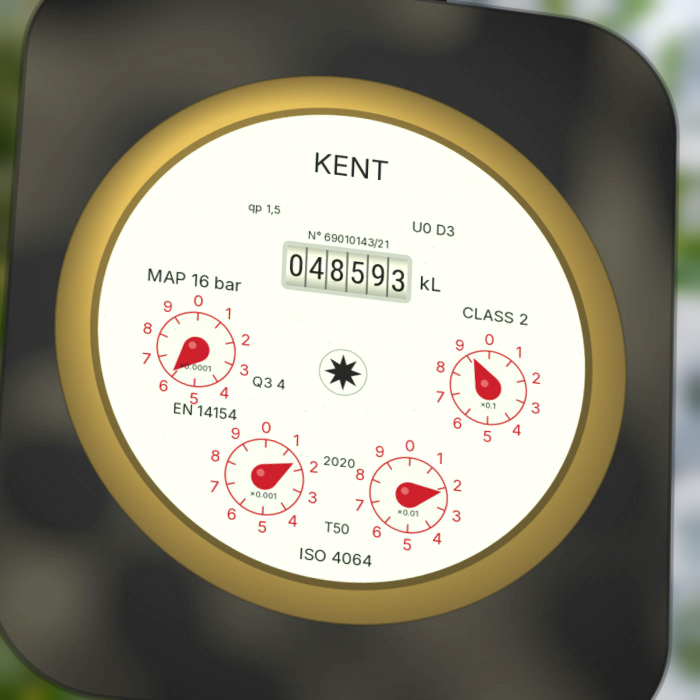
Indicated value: 48592.9216 kL
